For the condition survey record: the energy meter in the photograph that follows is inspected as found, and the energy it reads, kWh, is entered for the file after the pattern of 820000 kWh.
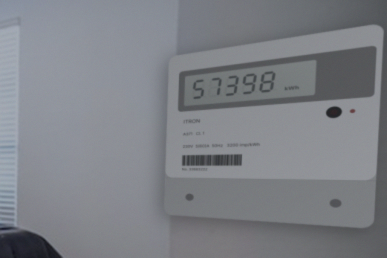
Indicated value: 57398 kWh
